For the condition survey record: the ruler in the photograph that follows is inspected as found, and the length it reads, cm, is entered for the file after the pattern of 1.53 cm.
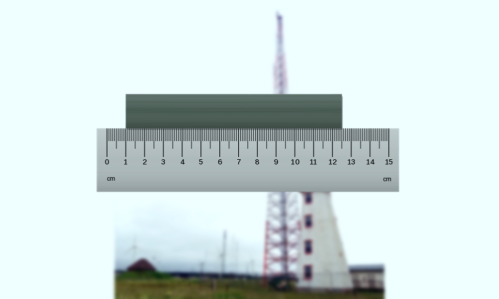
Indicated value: 11.5 cm
